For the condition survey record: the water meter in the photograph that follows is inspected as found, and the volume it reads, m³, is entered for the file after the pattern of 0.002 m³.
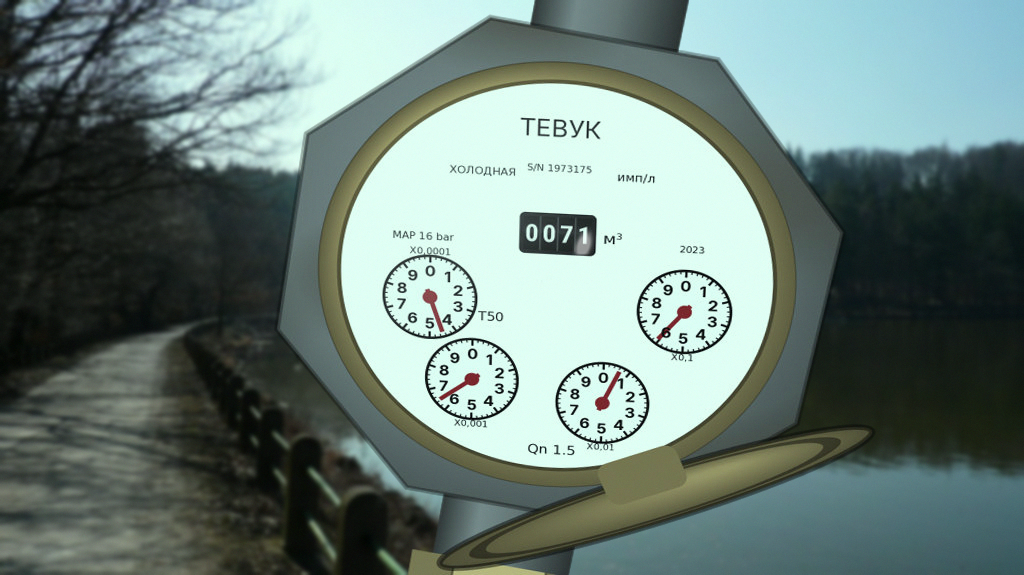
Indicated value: 71.6064 m³
